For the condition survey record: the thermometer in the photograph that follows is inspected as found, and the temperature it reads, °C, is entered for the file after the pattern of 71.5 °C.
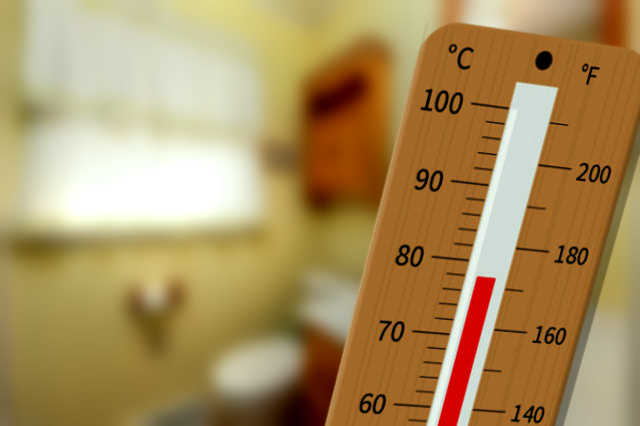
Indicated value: 78 °C
